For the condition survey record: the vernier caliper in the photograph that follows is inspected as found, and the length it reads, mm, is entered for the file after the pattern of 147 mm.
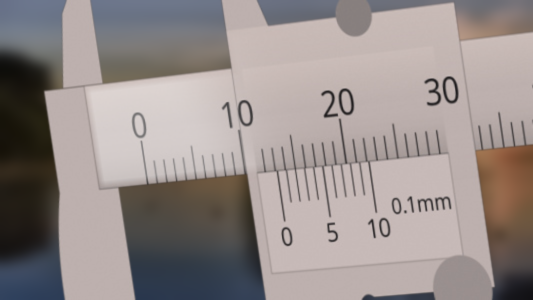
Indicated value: 13.2 mm
